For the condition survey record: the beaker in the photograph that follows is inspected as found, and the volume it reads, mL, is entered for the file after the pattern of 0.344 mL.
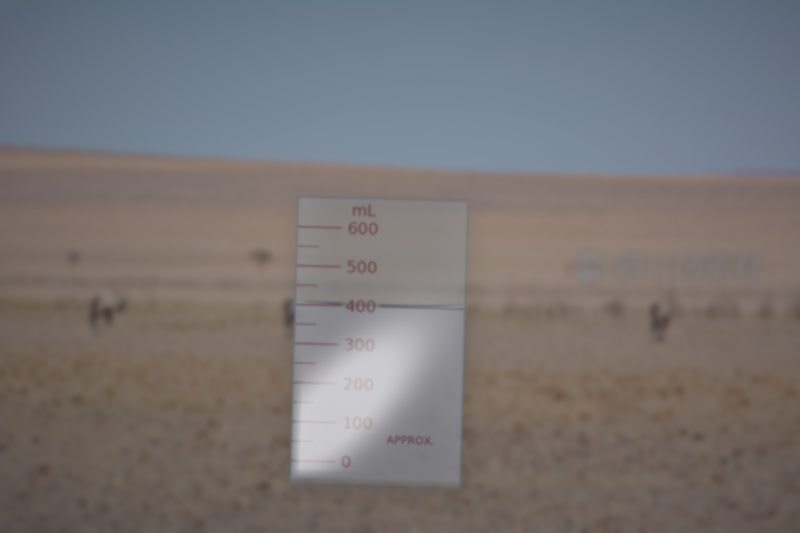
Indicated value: 400 mL
